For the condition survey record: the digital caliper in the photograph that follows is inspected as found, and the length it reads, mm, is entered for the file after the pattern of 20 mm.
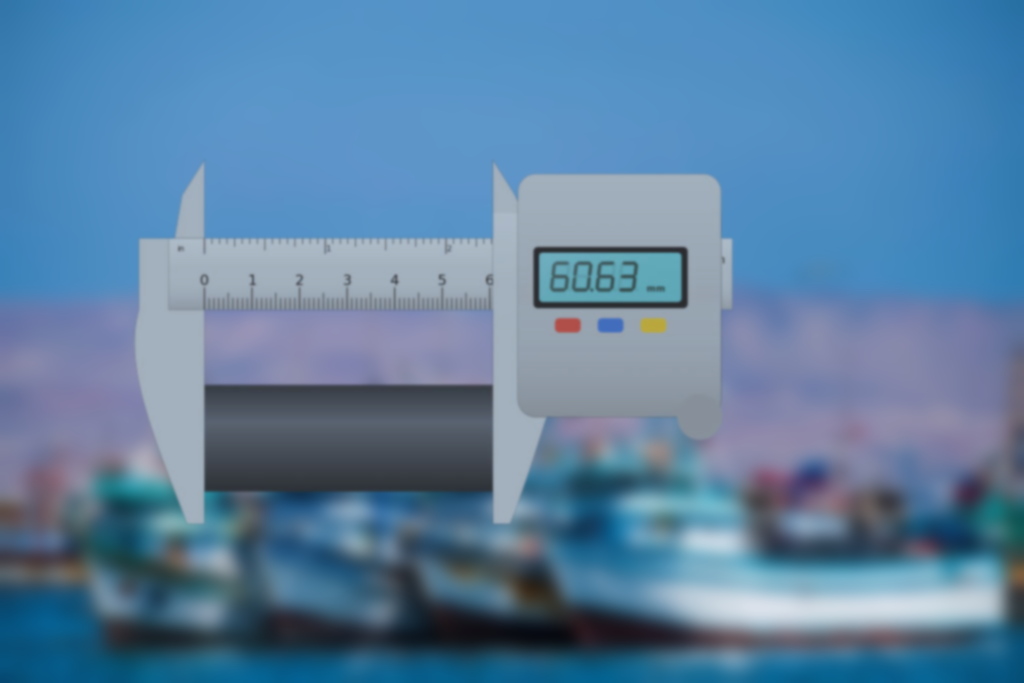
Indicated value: 60.63 mm
